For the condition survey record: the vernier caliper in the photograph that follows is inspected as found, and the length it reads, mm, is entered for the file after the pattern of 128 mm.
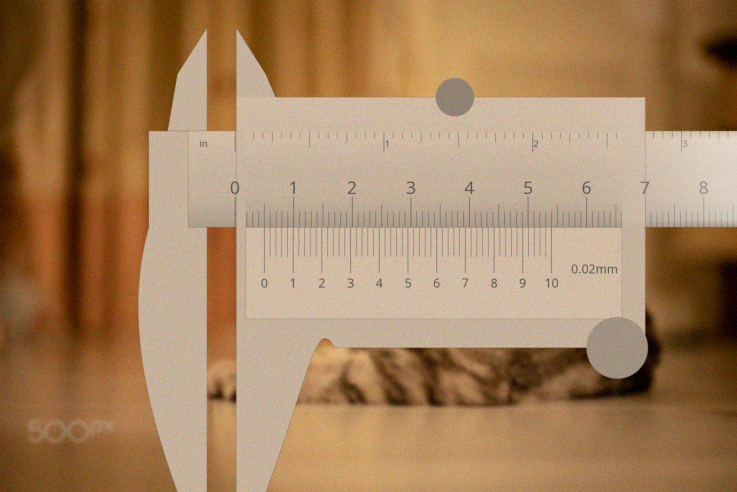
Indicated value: 5.0 mm
